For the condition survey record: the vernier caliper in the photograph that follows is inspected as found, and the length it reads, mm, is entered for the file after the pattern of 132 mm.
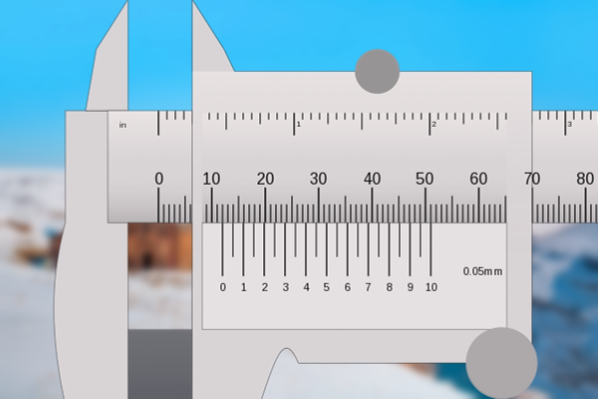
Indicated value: 12.0 mm
